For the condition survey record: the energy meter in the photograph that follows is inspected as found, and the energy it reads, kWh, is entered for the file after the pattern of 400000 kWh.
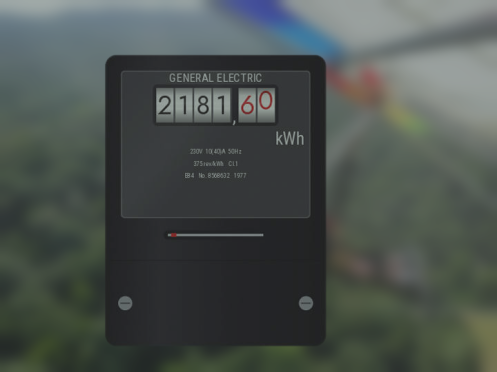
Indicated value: 2181.60 kWh
